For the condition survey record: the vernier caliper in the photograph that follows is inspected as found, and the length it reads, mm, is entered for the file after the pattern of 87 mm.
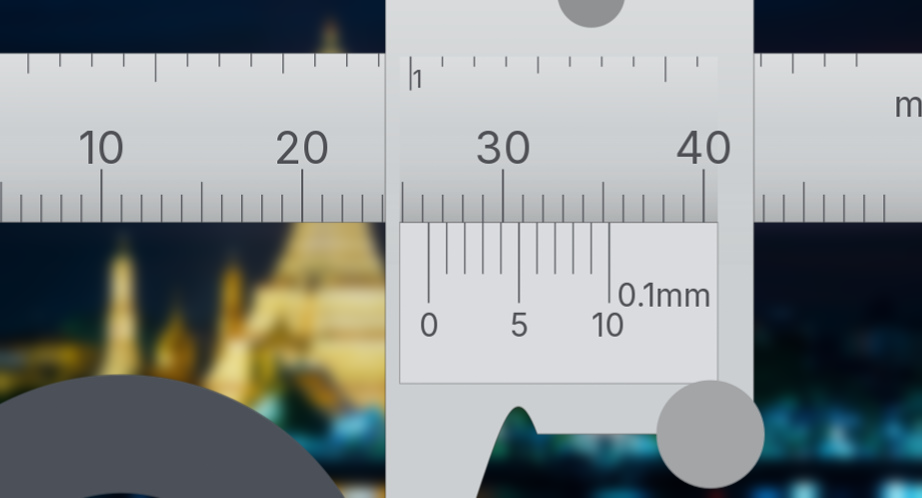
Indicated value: 26.3 mm
